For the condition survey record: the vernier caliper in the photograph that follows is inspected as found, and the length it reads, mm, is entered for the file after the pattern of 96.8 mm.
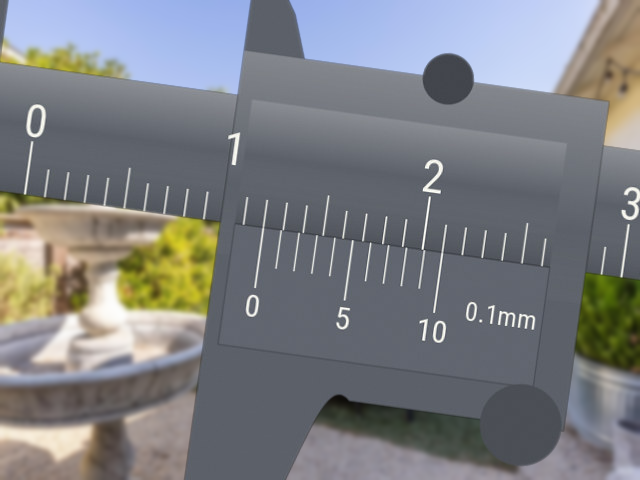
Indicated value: 12.0 mm
